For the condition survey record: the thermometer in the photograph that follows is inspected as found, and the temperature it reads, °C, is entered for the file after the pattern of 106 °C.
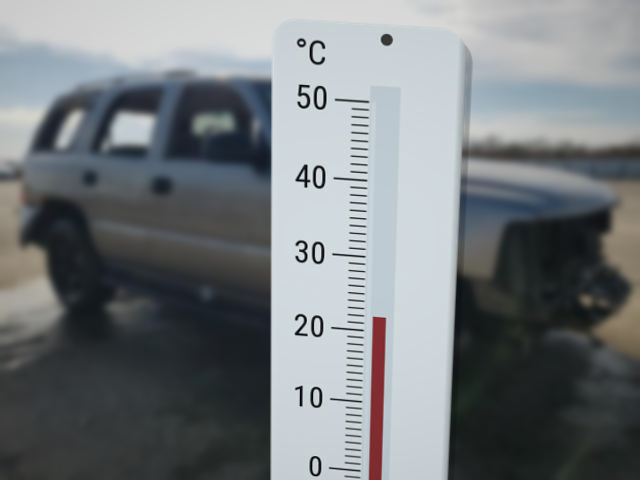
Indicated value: 22 °C
